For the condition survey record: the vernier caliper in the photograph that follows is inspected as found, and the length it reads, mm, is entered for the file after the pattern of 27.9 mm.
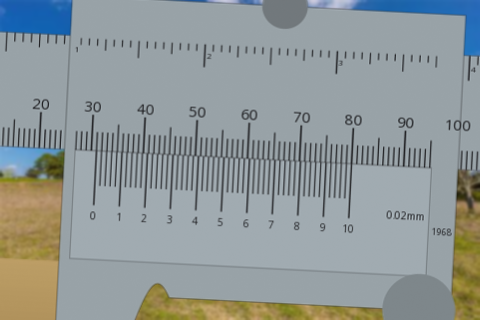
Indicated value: 31.0 mm
